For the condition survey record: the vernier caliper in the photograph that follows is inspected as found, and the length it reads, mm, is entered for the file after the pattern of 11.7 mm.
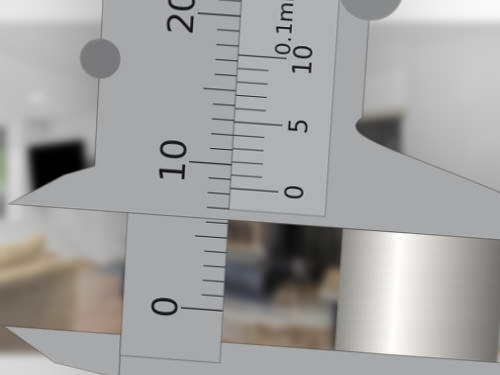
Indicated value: 8.4 mm
